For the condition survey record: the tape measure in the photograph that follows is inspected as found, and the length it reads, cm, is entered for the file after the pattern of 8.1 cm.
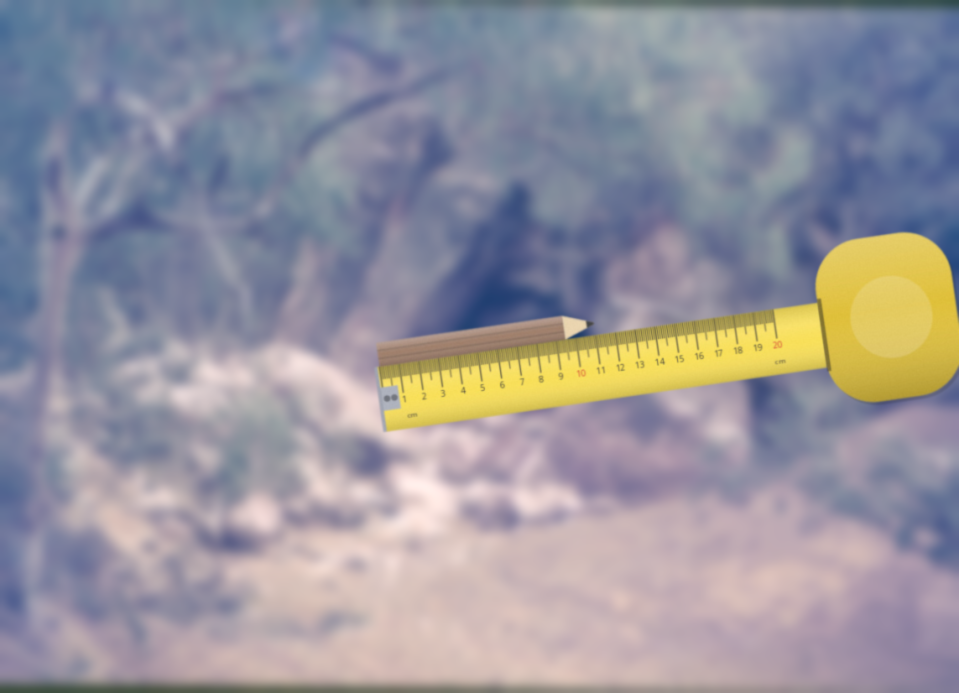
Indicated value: 11 cm
